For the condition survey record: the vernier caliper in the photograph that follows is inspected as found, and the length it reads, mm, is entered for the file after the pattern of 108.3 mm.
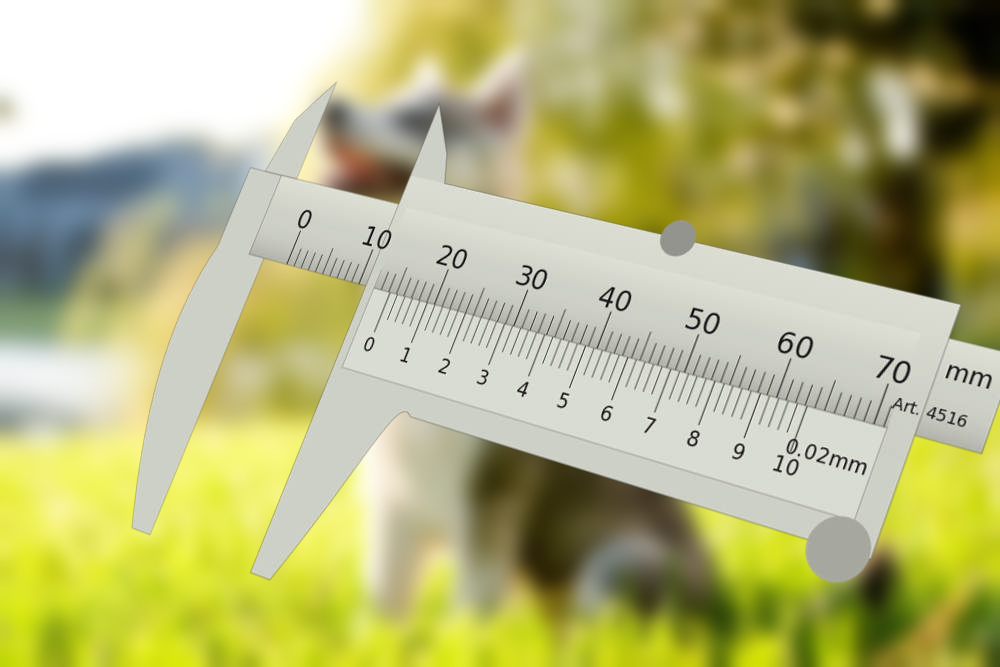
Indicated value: 14.2 mm
